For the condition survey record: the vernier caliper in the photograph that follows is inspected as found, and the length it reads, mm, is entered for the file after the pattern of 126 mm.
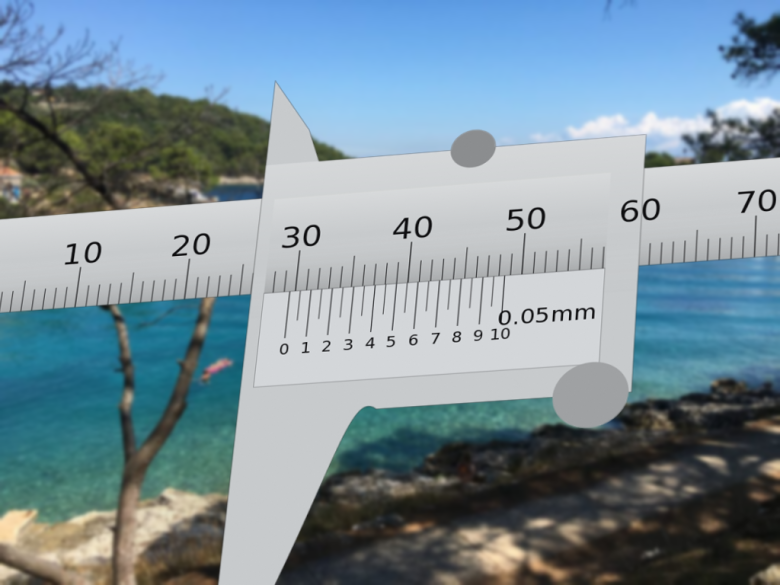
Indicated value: 29.5 mm
